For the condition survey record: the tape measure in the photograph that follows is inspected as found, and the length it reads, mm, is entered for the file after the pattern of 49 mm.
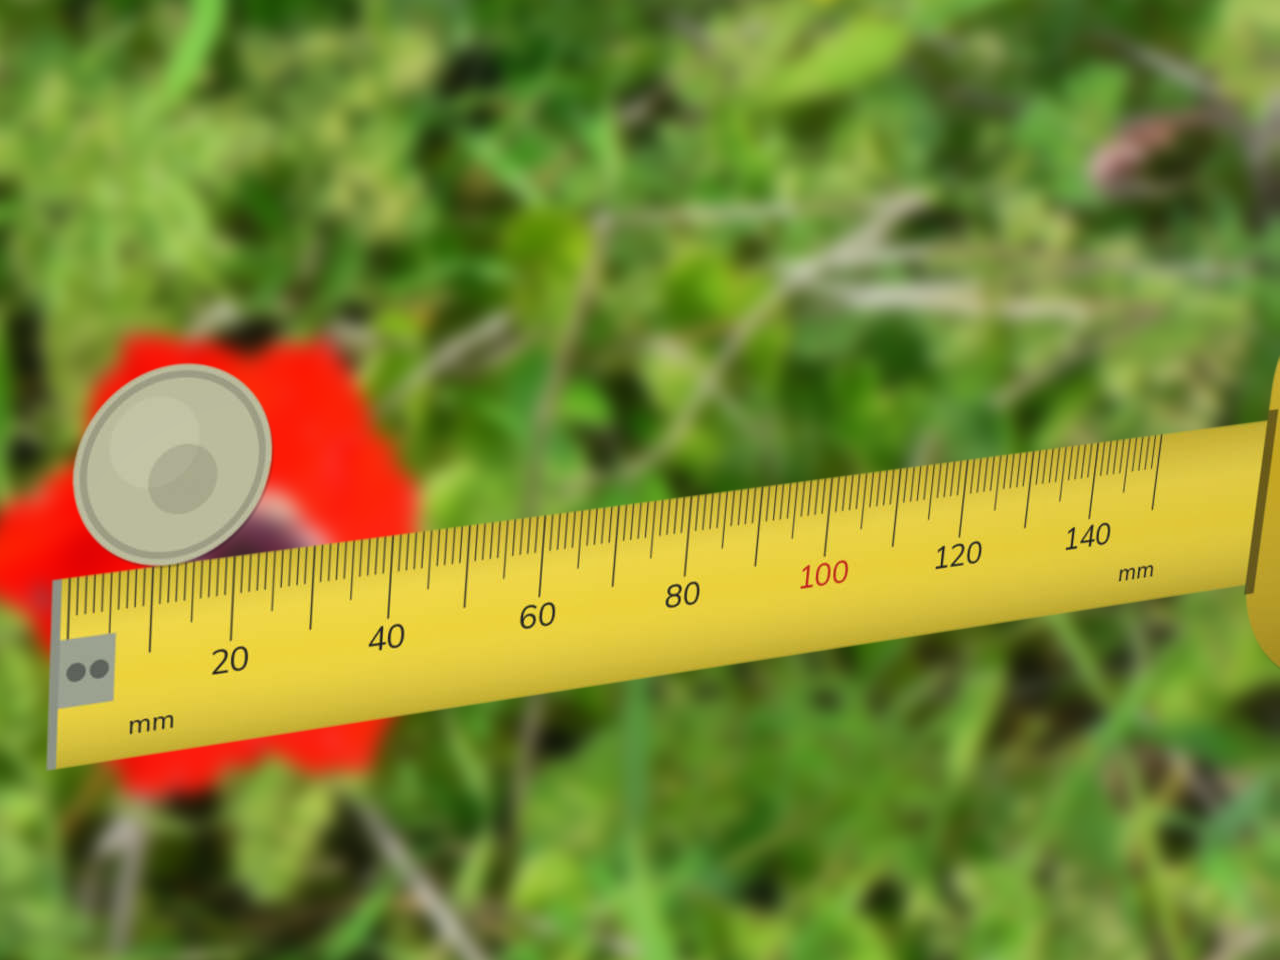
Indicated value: 24 mm
